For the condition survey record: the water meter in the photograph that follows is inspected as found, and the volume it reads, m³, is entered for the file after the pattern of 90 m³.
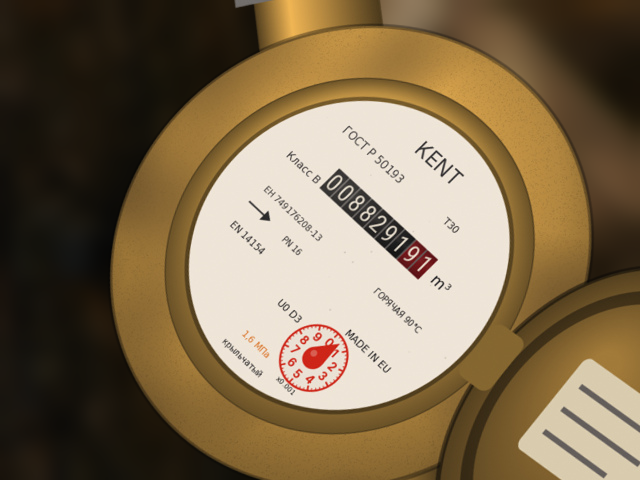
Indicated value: 88291.910 m³
